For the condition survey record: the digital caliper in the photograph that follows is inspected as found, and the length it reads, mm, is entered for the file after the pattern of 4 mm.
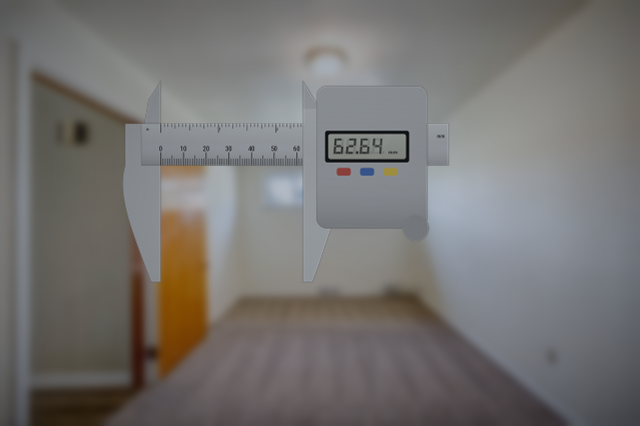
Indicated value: 62.64 mm
